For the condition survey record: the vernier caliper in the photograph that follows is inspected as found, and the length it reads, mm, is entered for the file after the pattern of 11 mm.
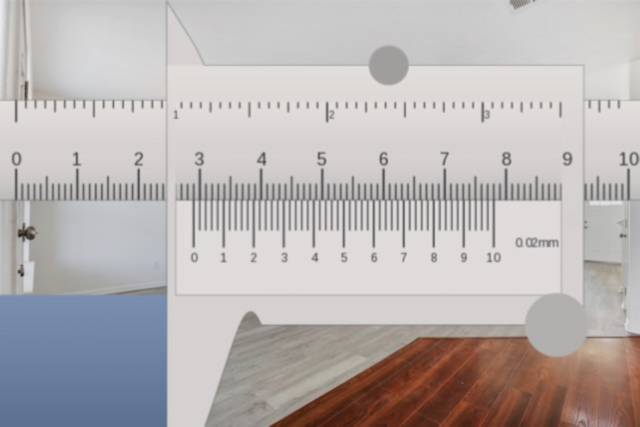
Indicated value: 29.0 mm
